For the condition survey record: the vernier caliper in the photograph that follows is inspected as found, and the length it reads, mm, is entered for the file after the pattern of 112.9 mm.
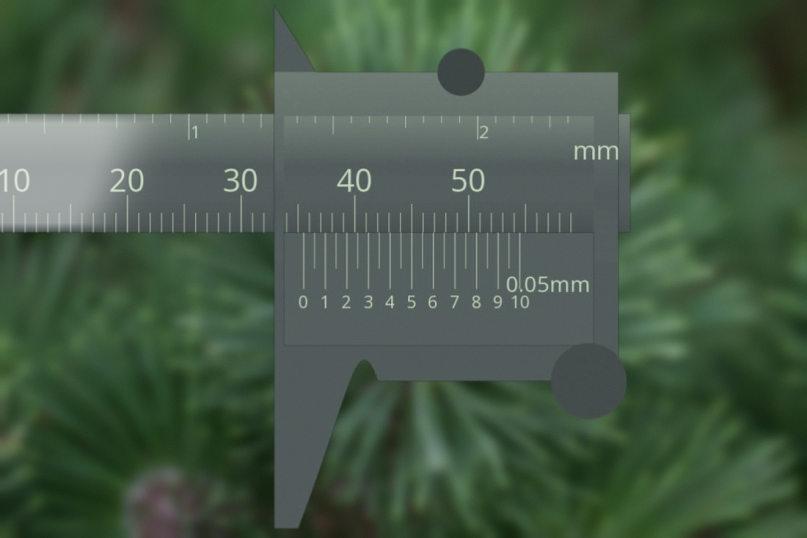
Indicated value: 35.5 mm
